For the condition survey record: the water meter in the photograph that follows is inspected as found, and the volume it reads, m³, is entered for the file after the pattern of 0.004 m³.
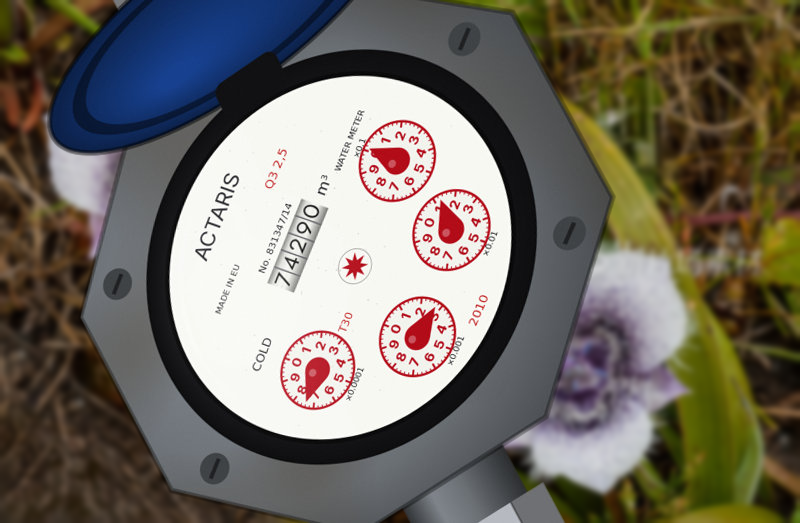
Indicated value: 74290.0127 m³
